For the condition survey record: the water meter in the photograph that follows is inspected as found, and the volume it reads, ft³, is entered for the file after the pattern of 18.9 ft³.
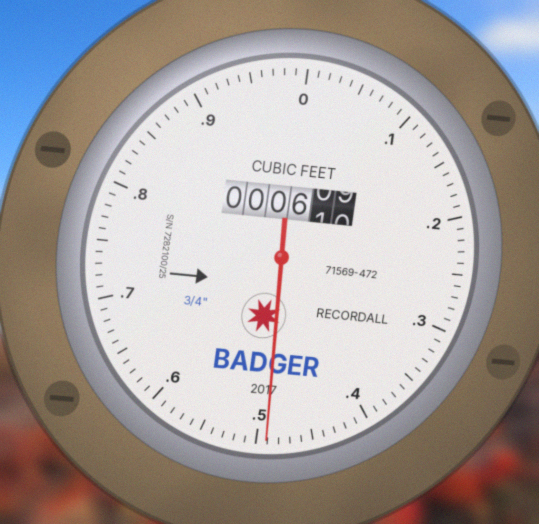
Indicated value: 609.49 ft³
